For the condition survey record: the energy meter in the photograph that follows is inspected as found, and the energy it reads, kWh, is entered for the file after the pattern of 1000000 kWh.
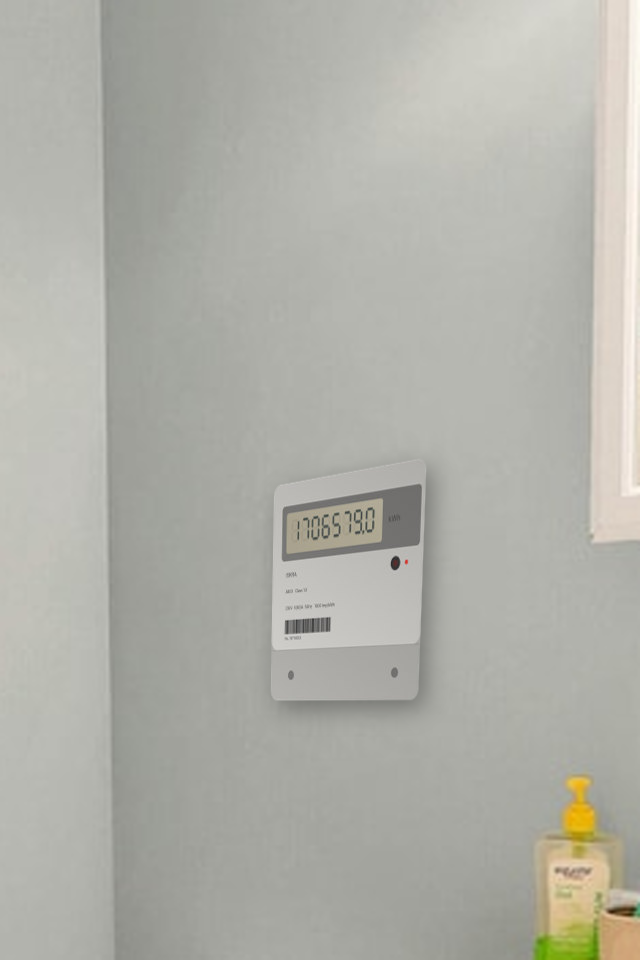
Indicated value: 1706579.0 kWh
